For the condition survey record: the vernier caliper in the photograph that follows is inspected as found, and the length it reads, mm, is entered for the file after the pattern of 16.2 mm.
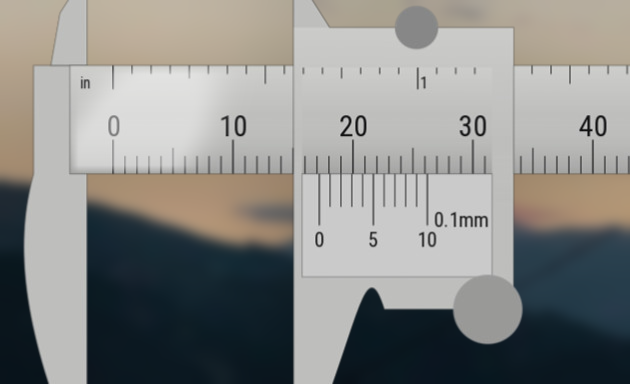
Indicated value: 17.2 mm
